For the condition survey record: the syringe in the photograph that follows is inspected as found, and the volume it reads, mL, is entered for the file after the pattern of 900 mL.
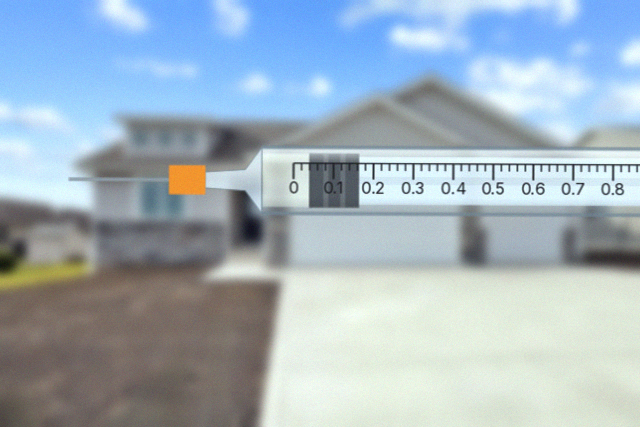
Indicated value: 0.04 mL
